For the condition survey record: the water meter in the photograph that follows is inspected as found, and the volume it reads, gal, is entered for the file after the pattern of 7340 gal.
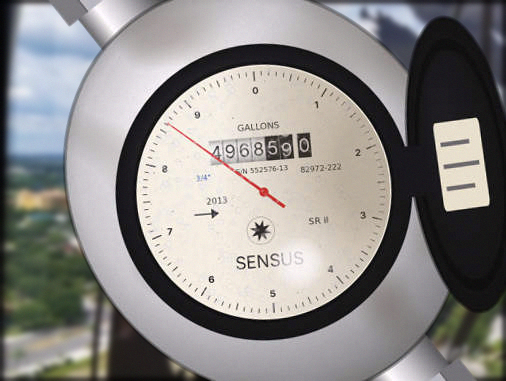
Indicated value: 4968588.6 gal
